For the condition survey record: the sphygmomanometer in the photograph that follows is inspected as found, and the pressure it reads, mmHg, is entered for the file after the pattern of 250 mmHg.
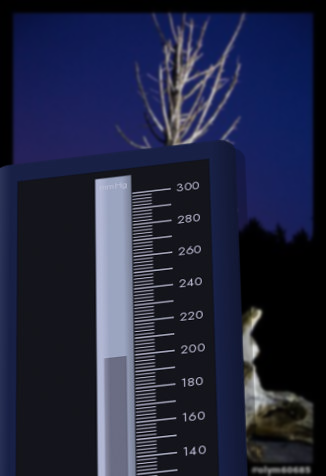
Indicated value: 200 mmHg
